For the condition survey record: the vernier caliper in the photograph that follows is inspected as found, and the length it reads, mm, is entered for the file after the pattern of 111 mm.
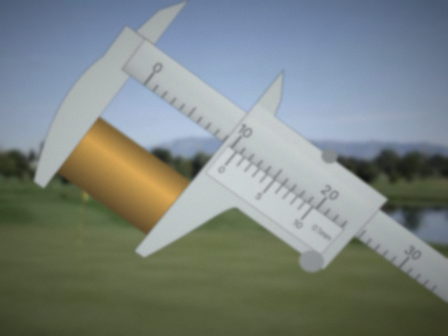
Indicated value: 10.6 mm
